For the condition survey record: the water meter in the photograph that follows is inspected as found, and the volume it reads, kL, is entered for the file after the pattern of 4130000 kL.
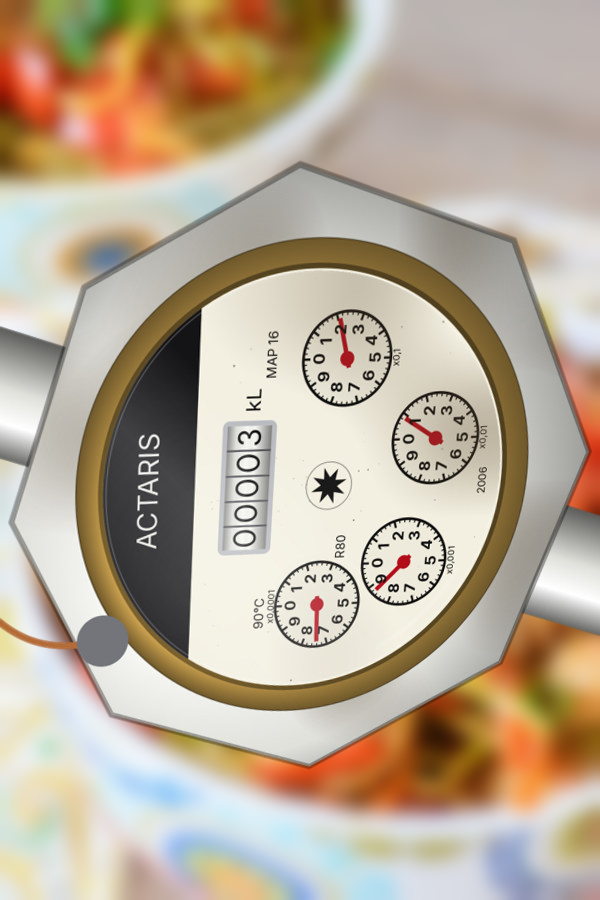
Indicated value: 3.2087 kL
